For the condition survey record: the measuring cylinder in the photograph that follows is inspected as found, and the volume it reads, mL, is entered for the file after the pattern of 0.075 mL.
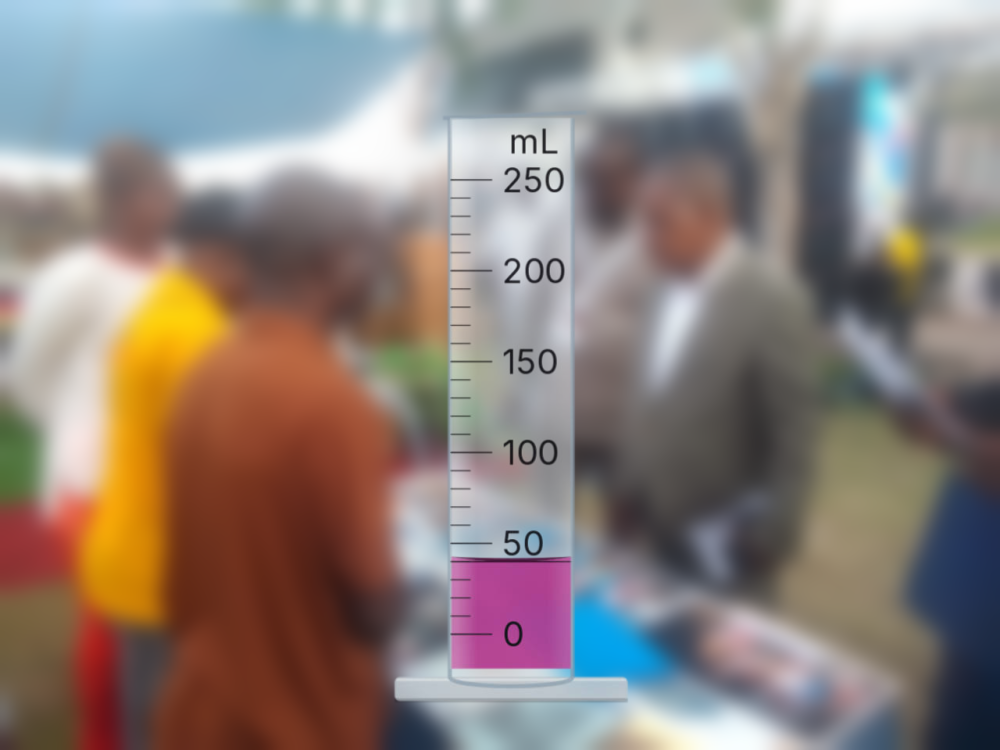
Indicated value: 40 mL
